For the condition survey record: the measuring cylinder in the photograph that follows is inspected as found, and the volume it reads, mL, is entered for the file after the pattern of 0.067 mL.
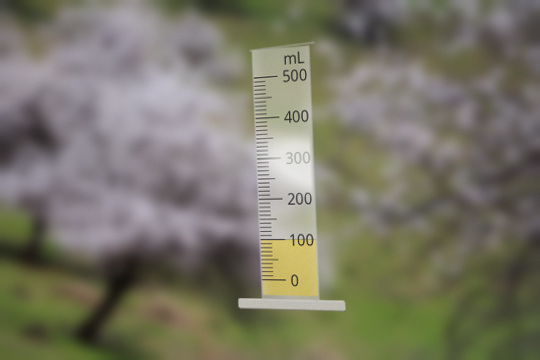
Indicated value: 100 mL
